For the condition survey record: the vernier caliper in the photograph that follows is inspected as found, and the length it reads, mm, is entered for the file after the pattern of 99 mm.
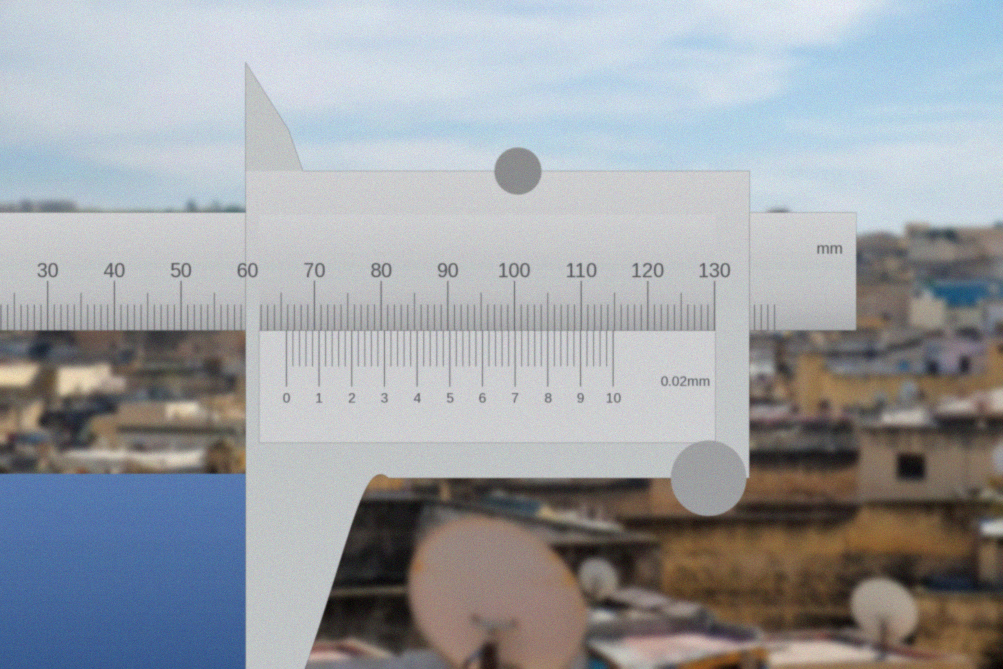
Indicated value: 65.8 mm
